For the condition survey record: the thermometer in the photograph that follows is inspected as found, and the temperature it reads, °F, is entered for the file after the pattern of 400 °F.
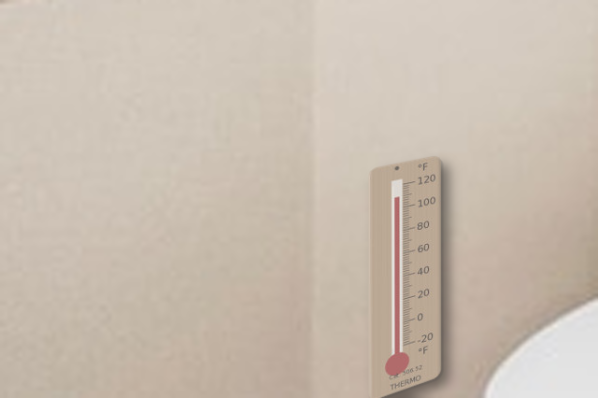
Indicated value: 110 °F
